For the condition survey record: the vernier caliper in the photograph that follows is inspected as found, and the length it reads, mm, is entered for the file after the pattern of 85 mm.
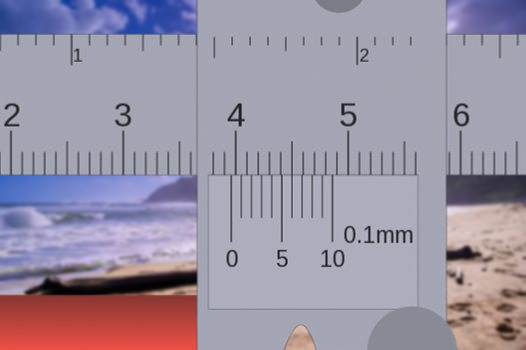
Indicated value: 39.6 mm
